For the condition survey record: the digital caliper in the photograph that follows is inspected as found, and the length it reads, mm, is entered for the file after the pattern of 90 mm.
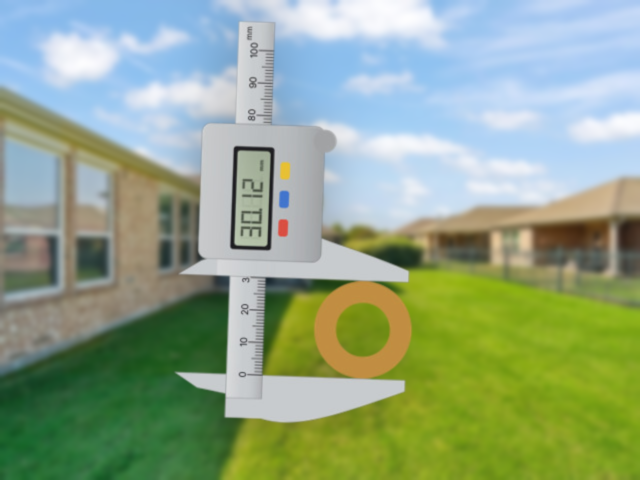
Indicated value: 30.12 mm
